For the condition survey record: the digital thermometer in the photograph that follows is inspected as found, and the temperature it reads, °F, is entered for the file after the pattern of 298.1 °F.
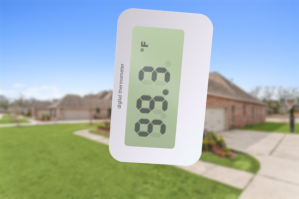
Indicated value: 99.3 °F
